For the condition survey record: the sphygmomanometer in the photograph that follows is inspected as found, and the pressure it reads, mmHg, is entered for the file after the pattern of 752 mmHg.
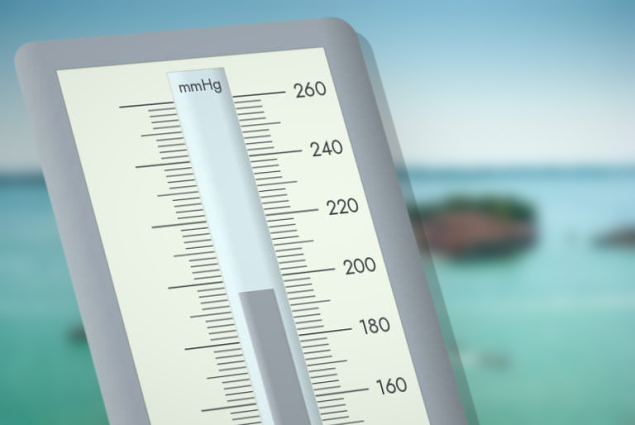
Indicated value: 196 mmHg
